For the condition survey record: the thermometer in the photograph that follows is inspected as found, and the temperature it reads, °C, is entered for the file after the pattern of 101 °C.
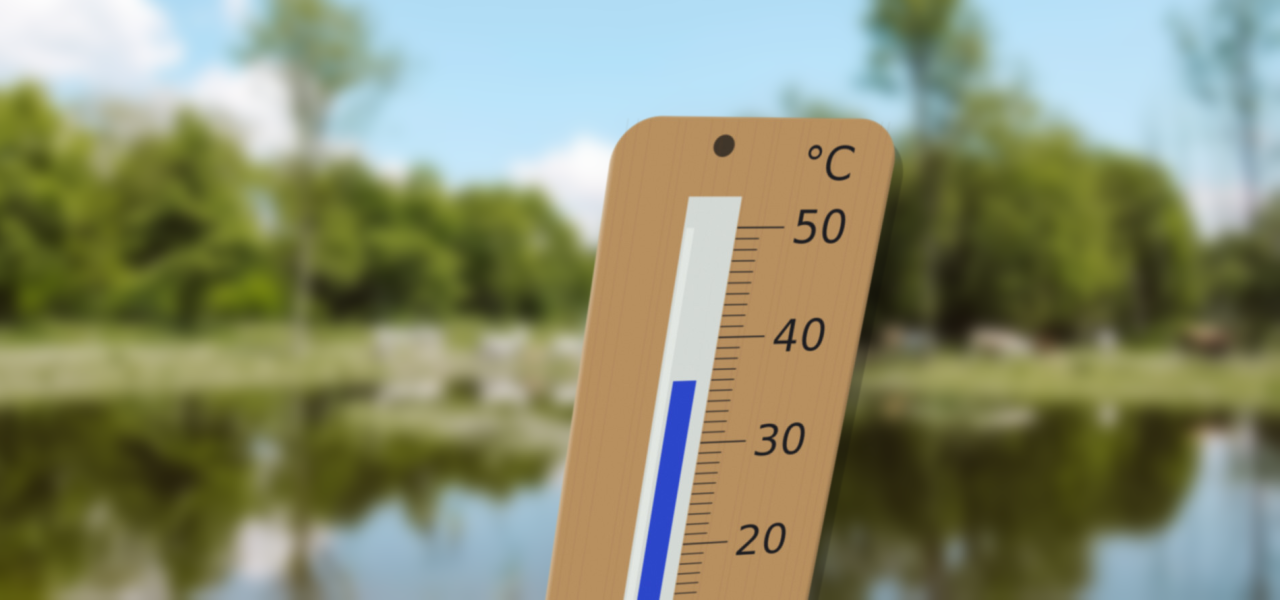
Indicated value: 36 °C
